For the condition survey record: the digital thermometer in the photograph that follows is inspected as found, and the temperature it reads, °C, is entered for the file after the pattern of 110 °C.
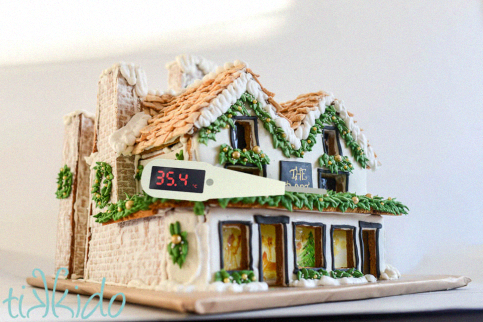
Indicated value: 35.4 °C
